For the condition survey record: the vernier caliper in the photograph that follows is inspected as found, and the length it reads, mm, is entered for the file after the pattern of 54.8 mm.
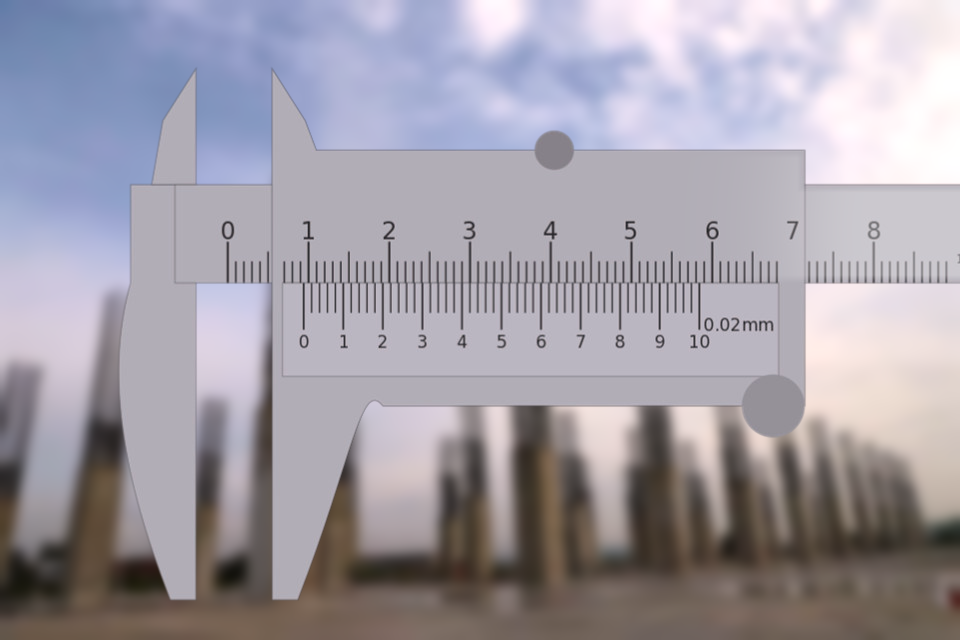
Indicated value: 9.4 mm
